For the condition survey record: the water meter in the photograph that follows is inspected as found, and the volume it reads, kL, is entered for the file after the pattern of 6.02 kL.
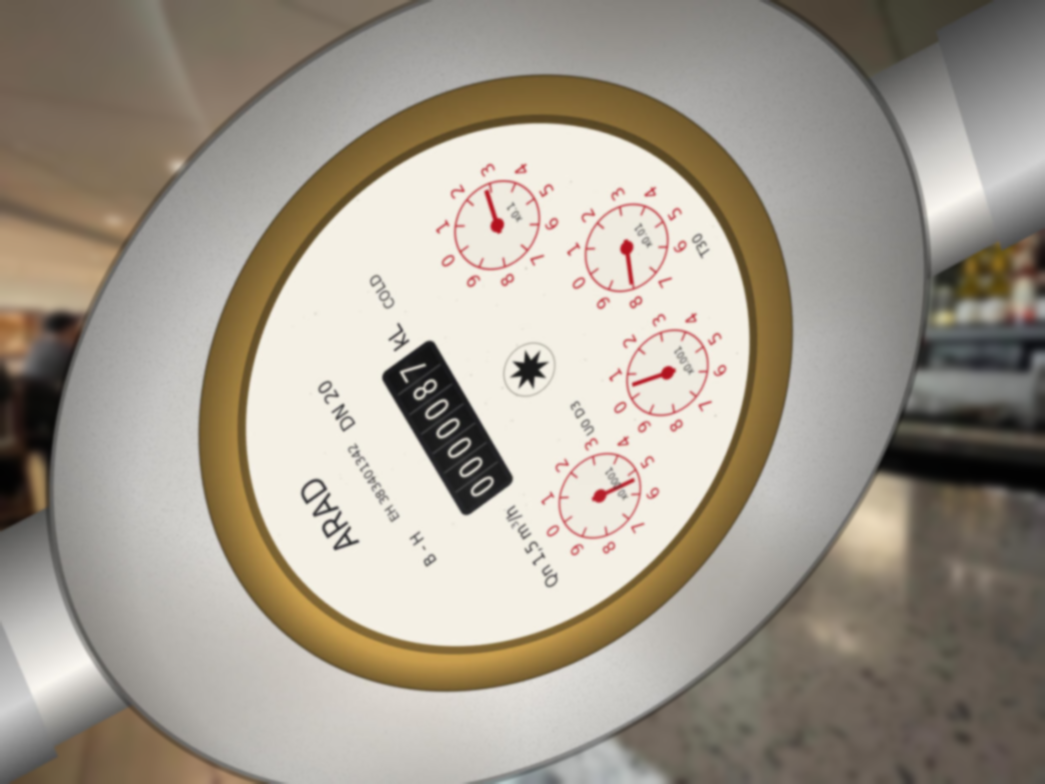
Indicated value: 87.2805 kL
